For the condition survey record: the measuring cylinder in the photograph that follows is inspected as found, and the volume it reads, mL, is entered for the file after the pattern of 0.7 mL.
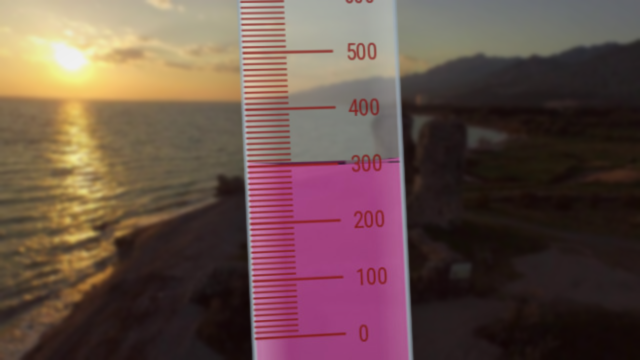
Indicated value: 300 mL
